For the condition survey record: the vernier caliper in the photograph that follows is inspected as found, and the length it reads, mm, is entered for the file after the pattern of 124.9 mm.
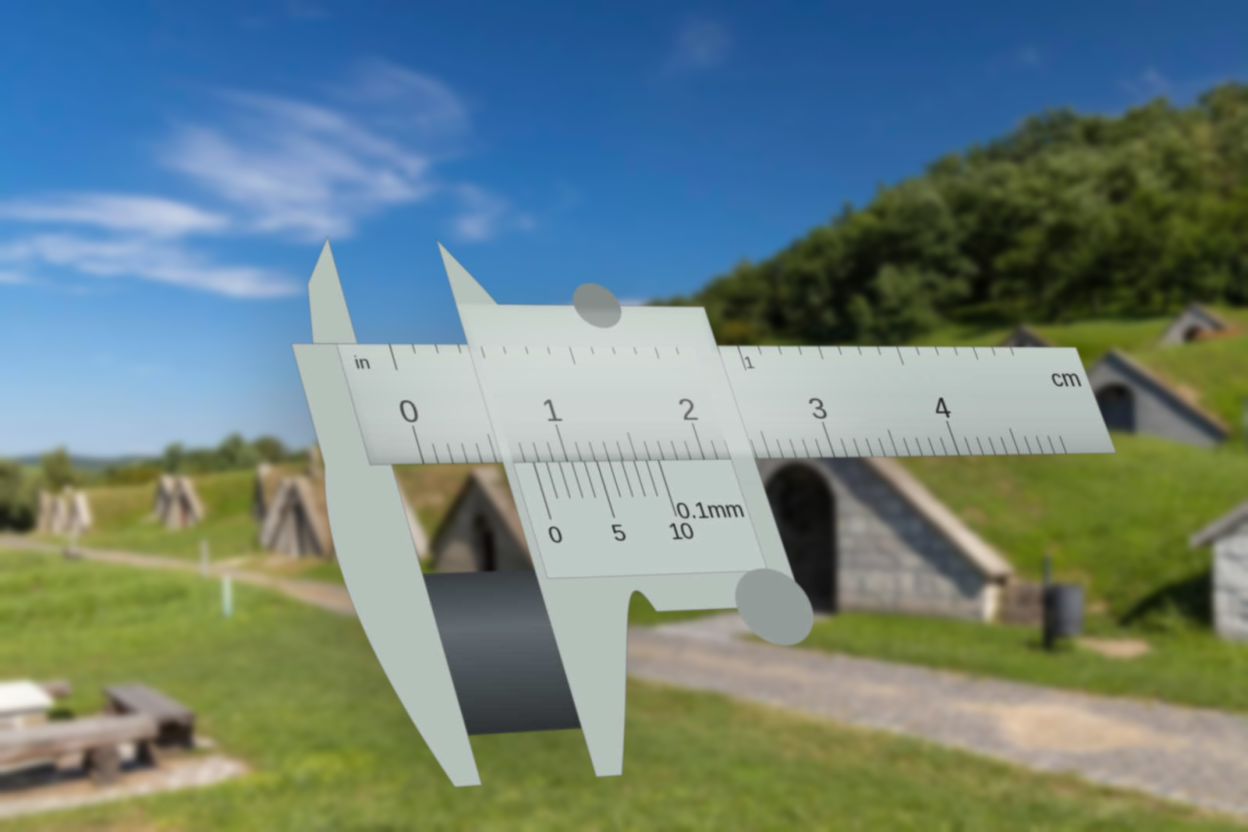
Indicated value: 7.6 mm
